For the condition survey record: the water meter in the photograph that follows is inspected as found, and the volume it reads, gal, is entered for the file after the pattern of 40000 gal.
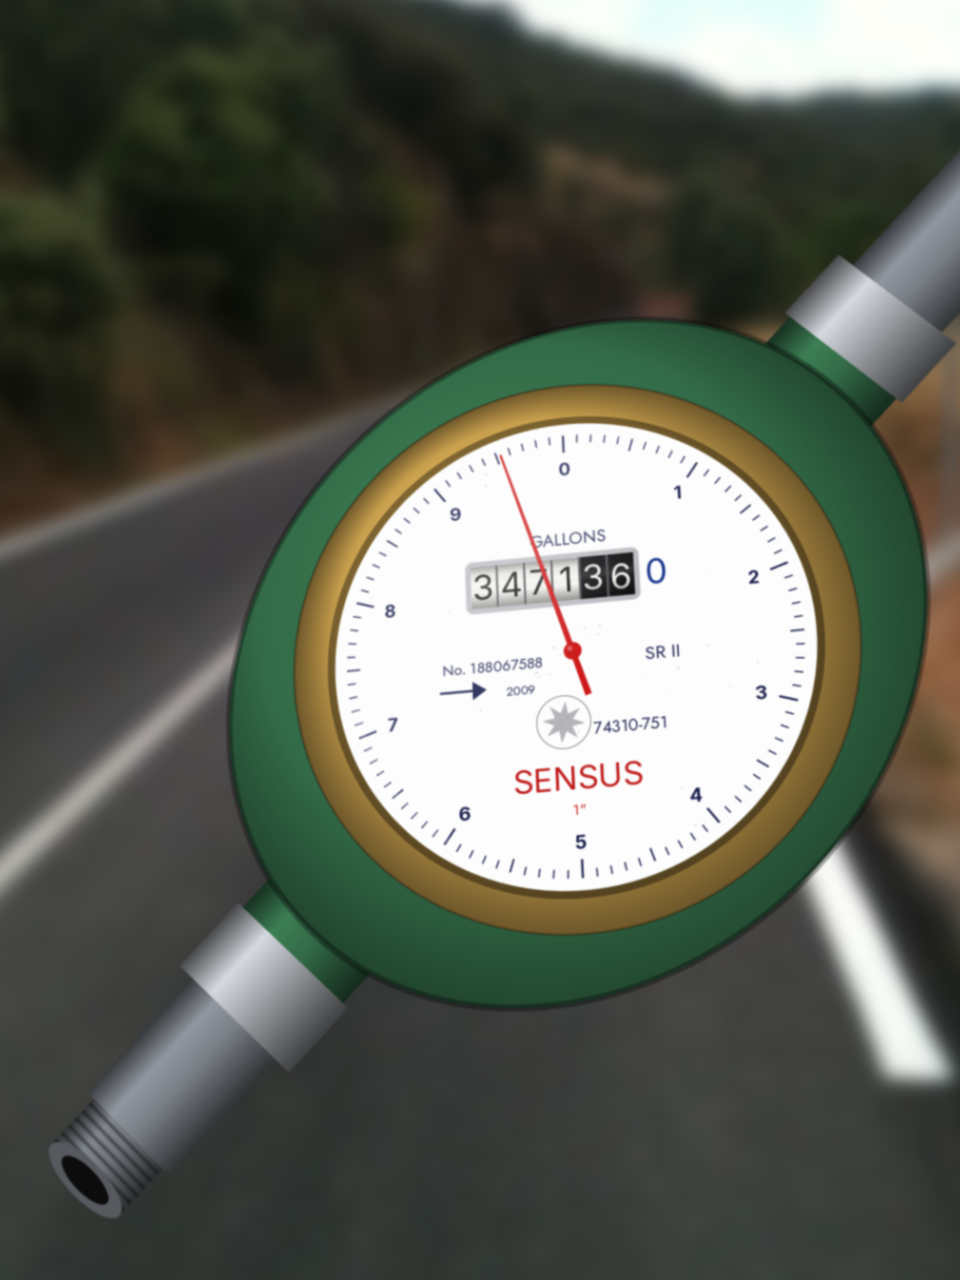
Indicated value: 3471359.5 gal
